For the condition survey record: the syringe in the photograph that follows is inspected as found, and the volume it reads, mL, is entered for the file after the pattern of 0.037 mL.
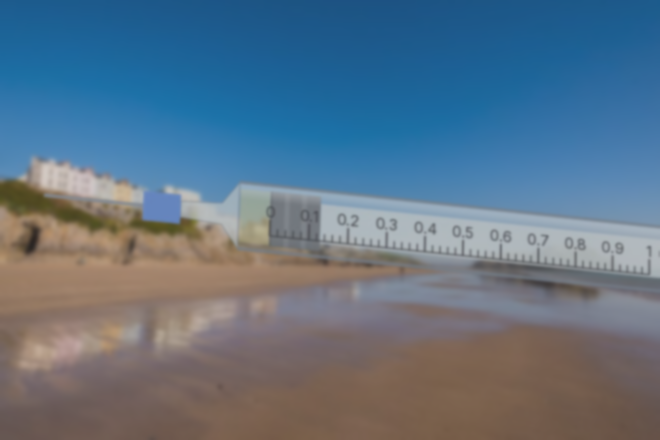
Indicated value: 0 mL
